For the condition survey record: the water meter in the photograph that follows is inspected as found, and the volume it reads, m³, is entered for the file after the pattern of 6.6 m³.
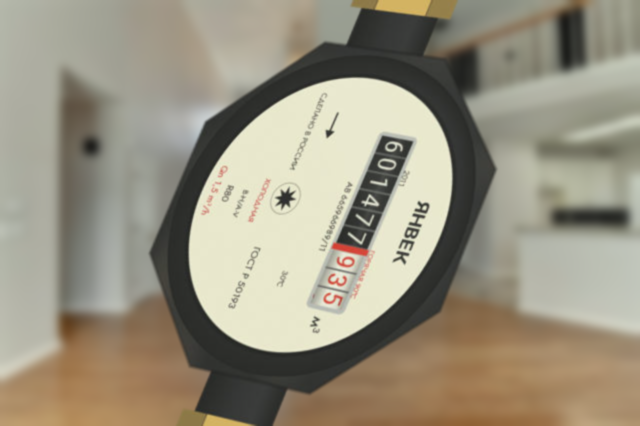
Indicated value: 601477.935 m³
